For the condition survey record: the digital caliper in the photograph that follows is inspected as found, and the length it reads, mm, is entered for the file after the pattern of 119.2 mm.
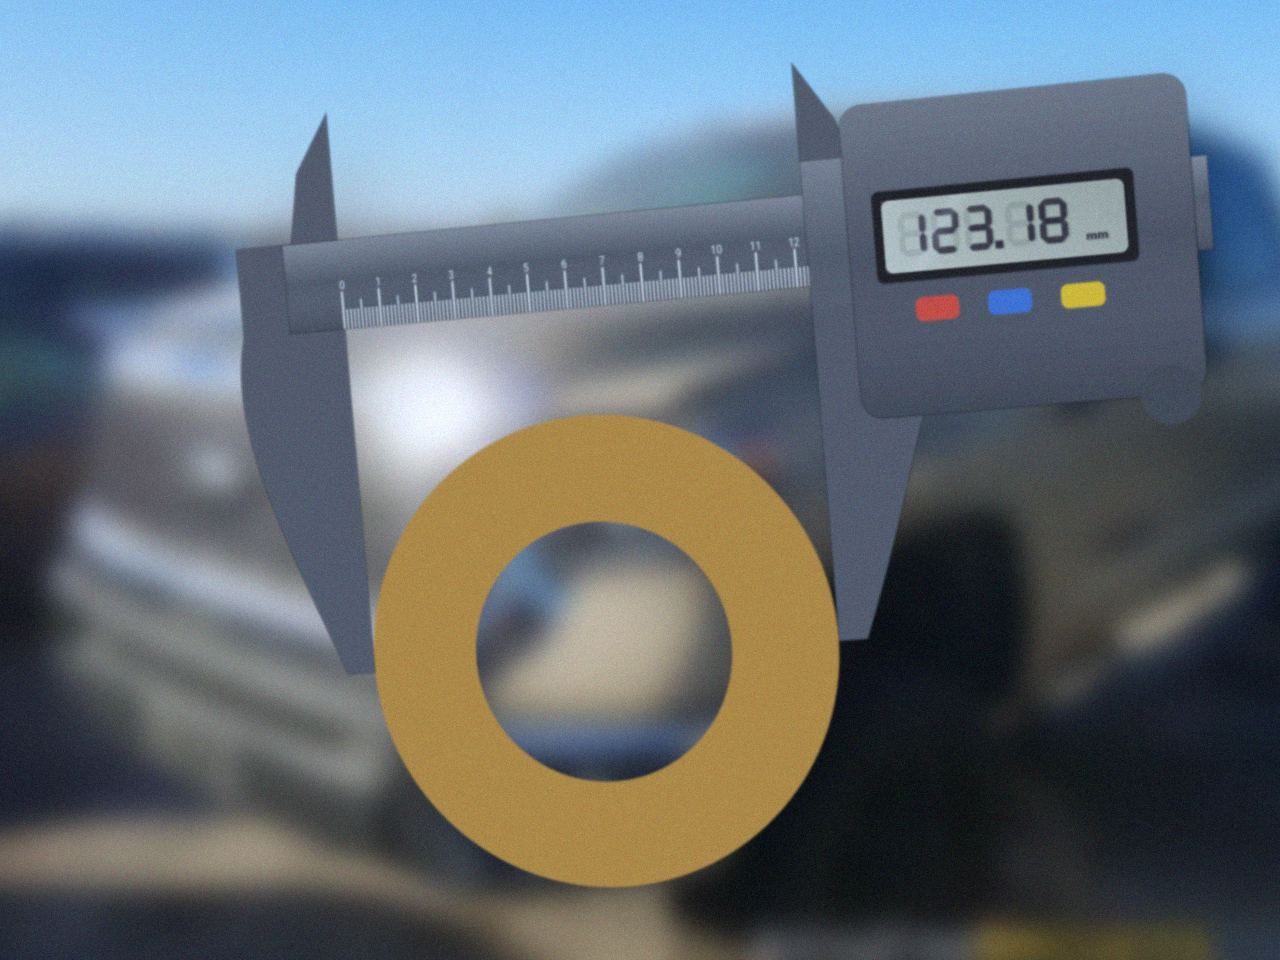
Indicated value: 123.18 mm
